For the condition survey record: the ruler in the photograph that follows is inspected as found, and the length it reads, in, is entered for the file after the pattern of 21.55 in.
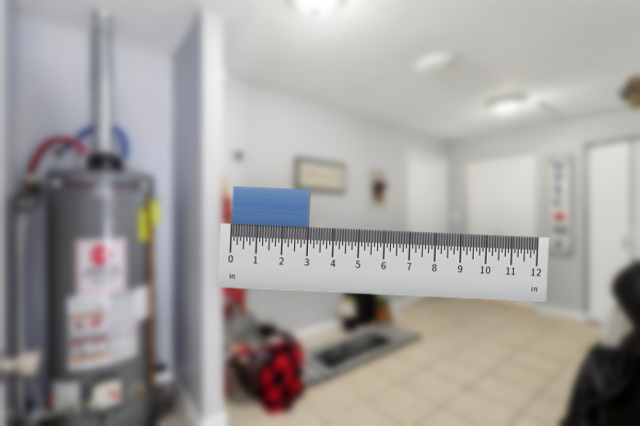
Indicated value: 3 in
